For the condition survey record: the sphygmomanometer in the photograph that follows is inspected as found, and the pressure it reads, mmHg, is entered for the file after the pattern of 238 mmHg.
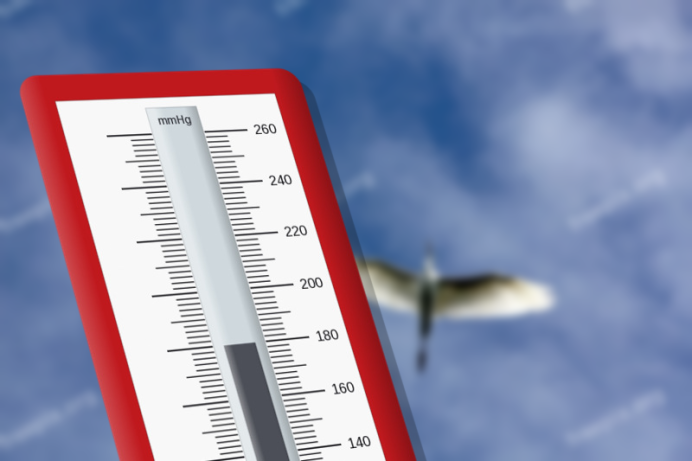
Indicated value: 180 mmHg
